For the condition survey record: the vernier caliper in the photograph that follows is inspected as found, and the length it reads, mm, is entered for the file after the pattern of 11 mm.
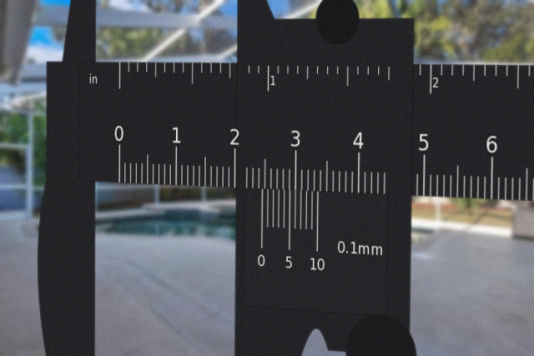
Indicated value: 24.6 mm
